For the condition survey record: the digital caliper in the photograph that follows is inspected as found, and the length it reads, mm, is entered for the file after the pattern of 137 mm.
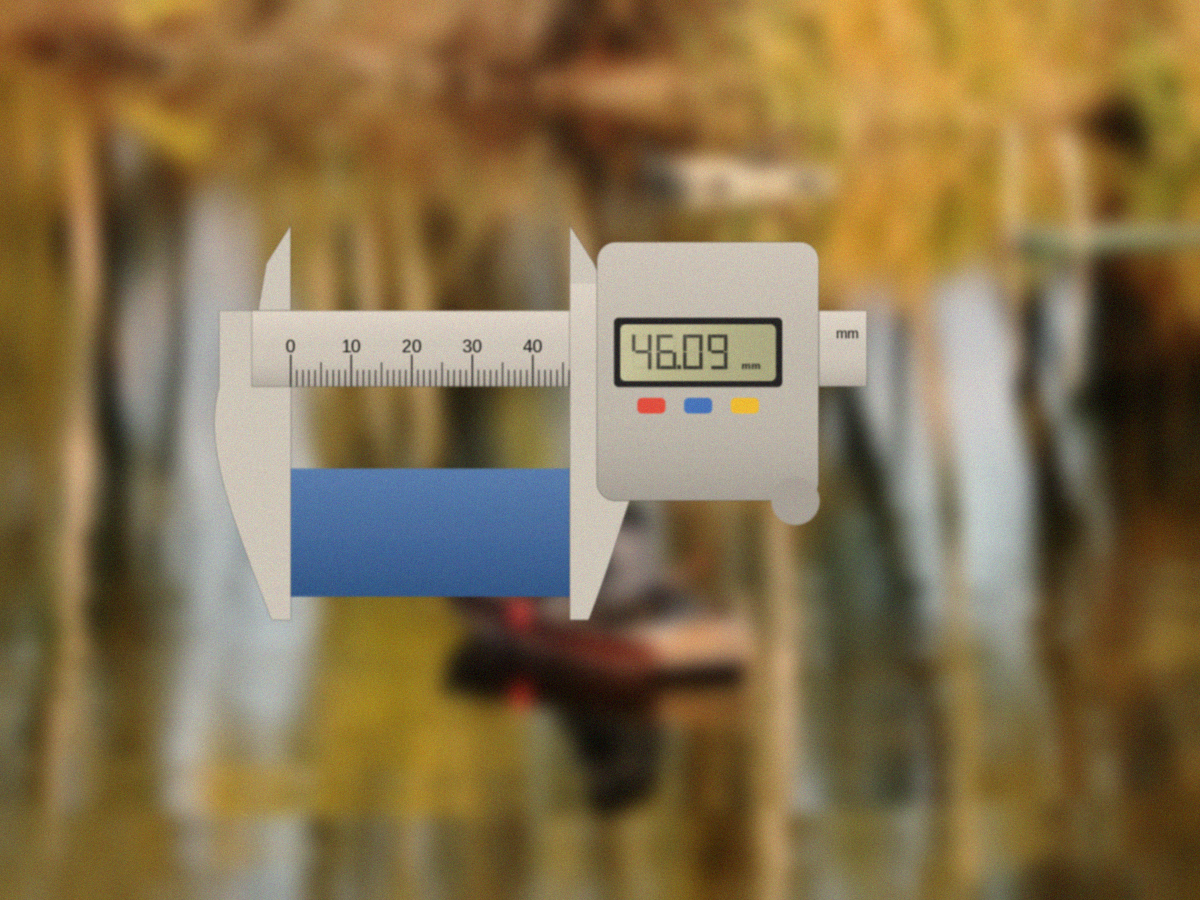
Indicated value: 46.09 mm
